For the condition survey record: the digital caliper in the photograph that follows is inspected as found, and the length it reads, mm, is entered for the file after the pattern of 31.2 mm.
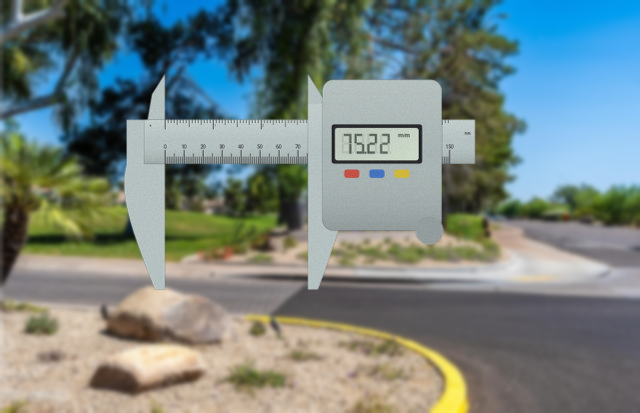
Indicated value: 75.22 mm
